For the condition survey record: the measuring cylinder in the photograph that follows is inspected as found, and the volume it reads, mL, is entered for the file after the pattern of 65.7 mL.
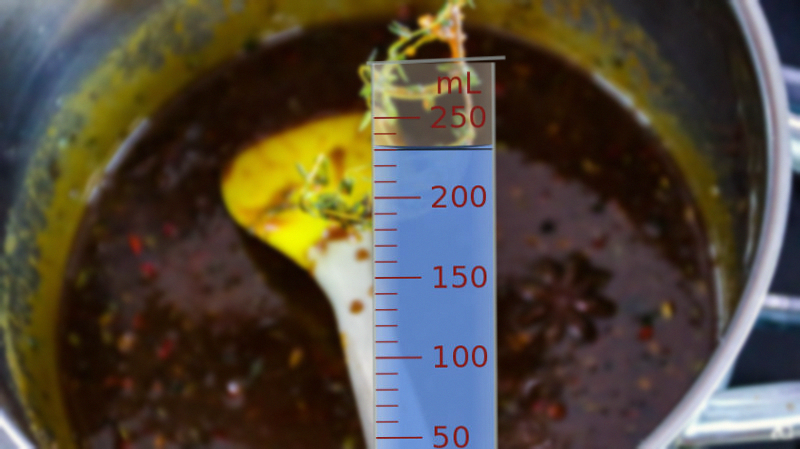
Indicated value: 230 mL
